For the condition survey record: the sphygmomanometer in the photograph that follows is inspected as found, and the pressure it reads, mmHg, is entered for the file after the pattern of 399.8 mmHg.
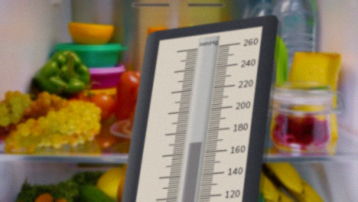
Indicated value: 170 mmHg
